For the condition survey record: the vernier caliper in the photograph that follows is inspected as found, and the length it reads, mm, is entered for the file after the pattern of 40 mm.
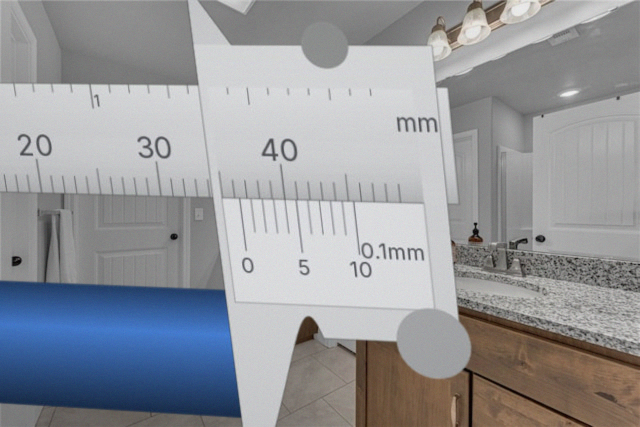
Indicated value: 36.4 mm
